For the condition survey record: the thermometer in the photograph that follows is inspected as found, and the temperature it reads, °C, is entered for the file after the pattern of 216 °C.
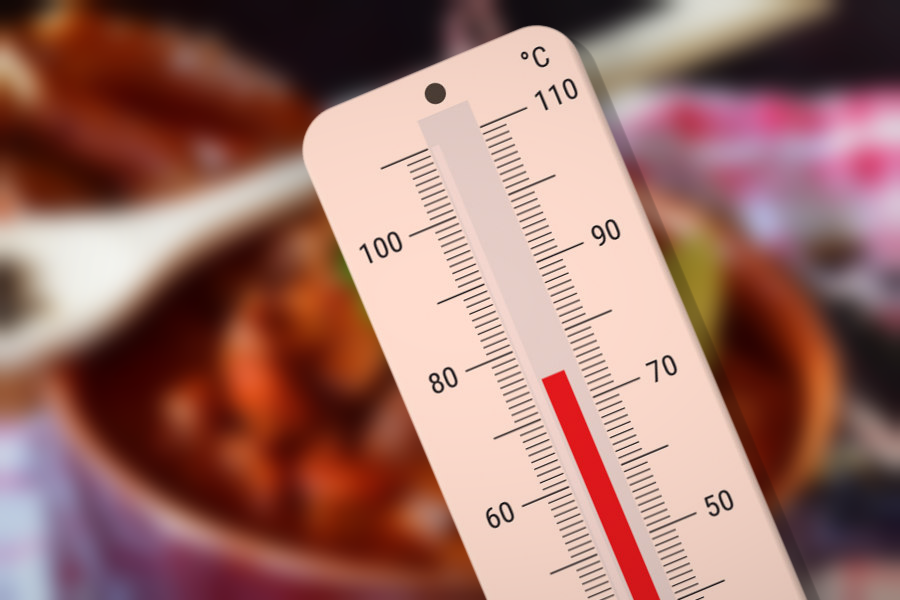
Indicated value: 75 °C
